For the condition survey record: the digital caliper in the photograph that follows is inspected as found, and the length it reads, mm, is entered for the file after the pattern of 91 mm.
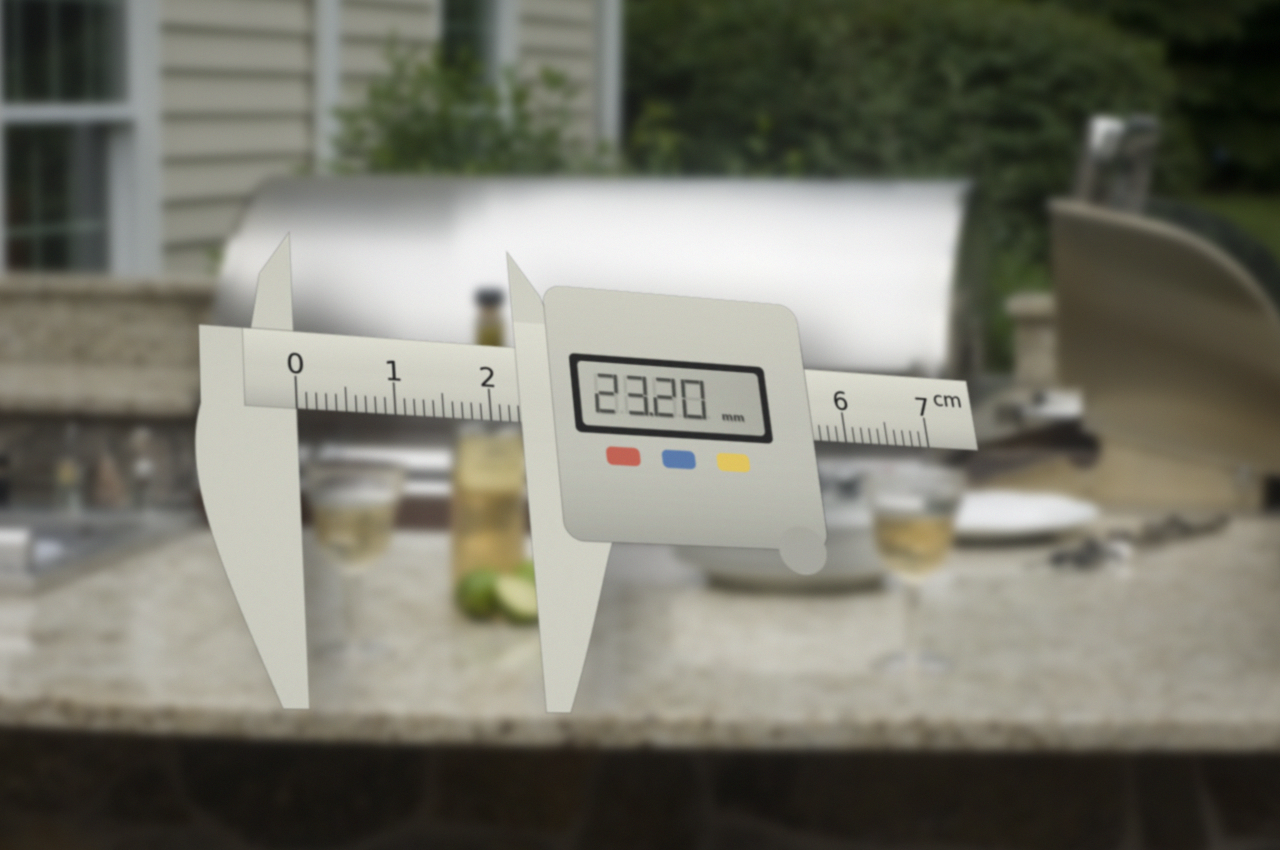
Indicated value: 23.20 mm
